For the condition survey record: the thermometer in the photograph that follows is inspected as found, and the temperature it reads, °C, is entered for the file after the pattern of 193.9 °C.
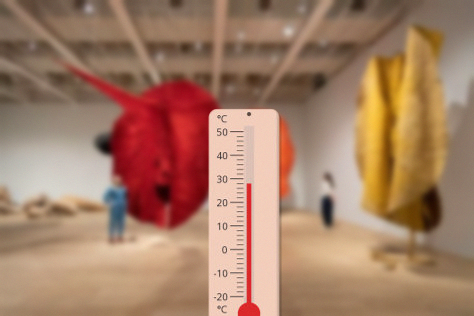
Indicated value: 28 °C
